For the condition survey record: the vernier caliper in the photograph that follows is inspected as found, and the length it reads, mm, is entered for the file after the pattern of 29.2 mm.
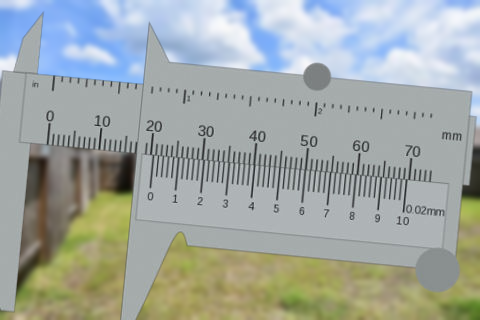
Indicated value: 20.5 mm
